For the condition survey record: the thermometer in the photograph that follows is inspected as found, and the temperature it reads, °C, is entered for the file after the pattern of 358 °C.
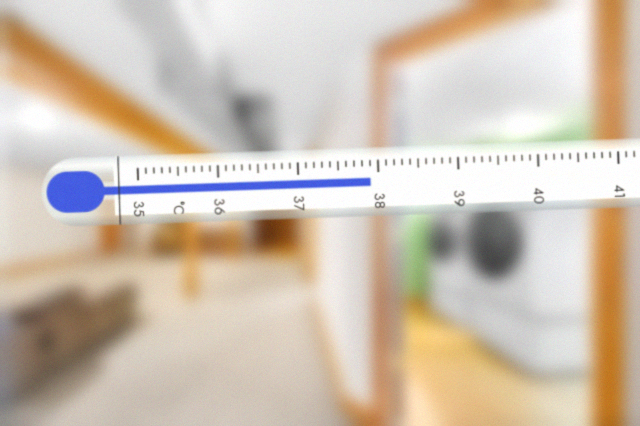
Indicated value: 37.9 °C
